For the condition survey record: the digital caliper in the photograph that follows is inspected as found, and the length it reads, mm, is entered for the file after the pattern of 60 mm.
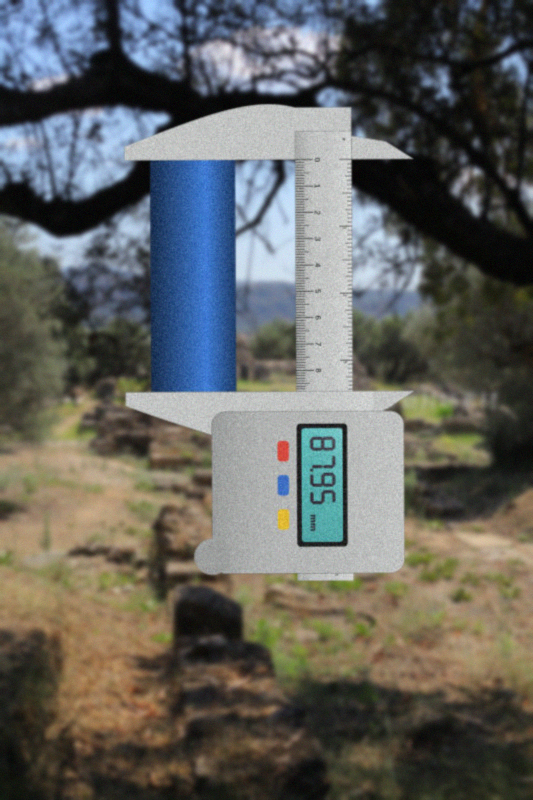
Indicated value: 87.95 mm
